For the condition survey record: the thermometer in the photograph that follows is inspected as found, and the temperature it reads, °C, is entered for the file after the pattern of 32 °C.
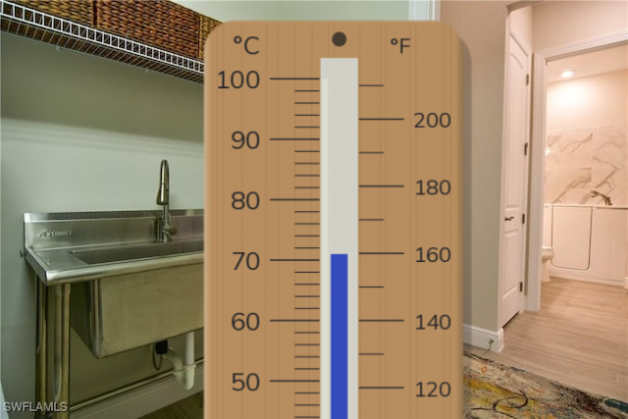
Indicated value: 71 °C
